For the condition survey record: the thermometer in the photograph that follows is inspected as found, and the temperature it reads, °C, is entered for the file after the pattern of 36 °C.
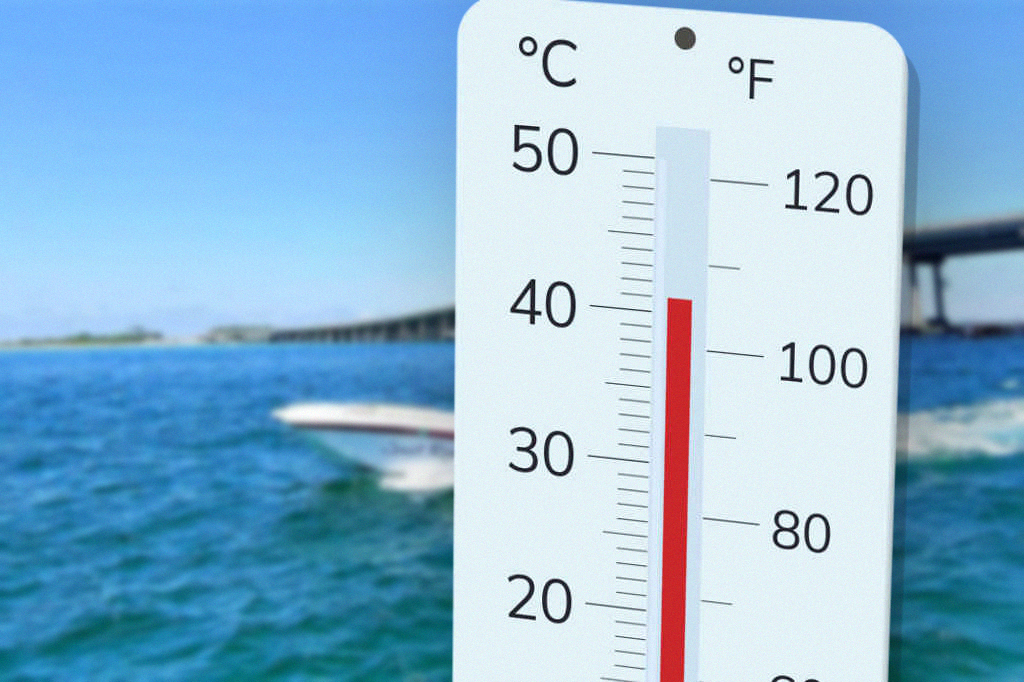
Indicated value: 41 °C
